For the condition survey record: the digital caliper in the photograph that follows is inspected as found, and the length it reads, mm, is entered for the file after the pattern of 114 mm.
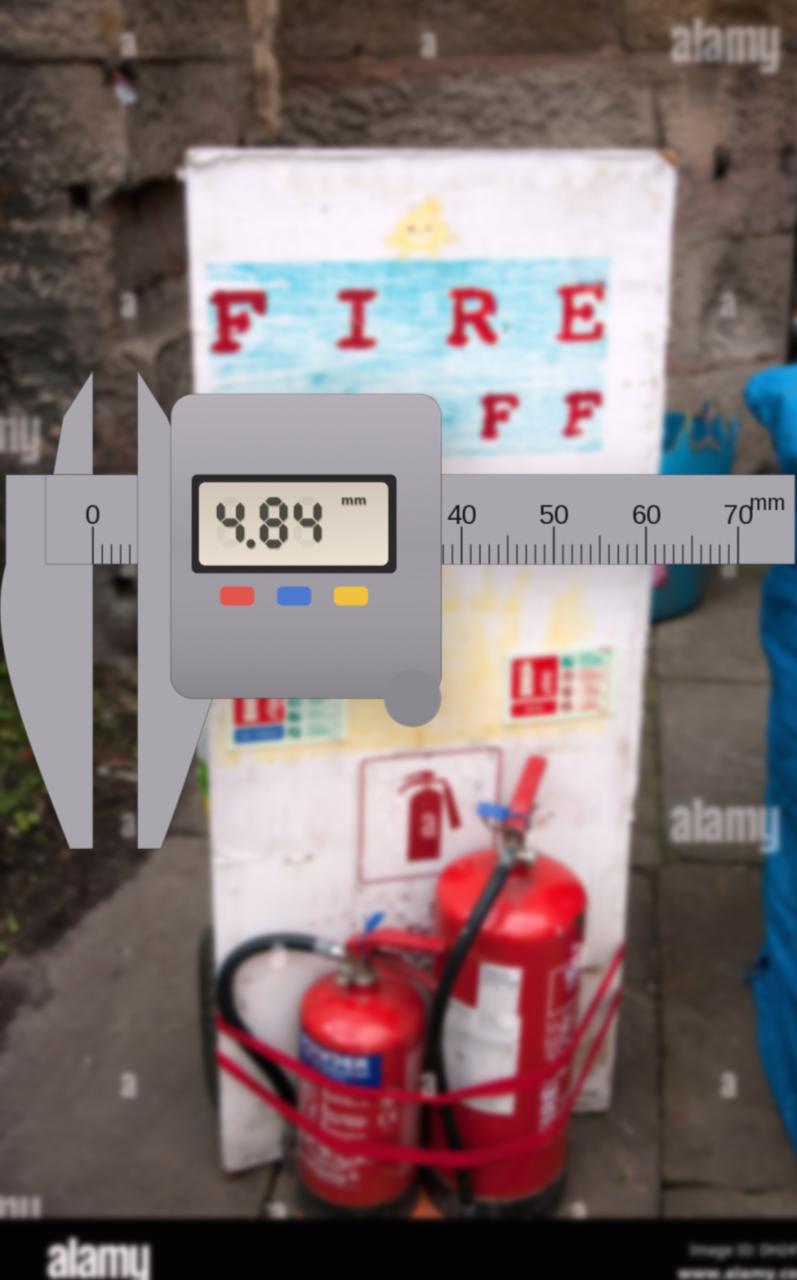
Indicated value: 4.84 mm
